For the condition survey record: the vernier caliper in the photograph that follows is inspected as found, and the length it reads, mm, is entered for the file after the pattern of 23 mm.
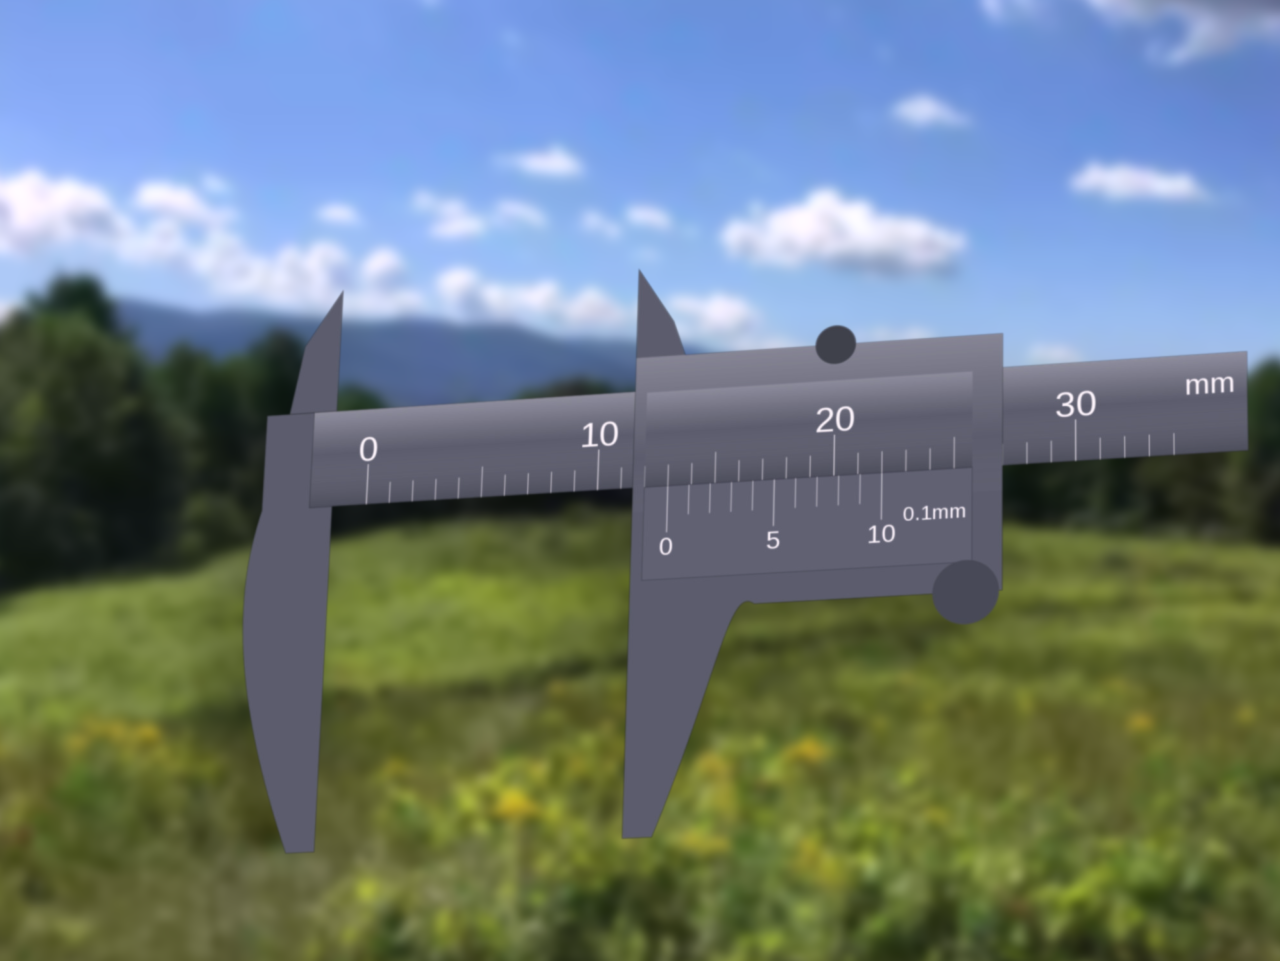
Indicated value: 13.0 mm
